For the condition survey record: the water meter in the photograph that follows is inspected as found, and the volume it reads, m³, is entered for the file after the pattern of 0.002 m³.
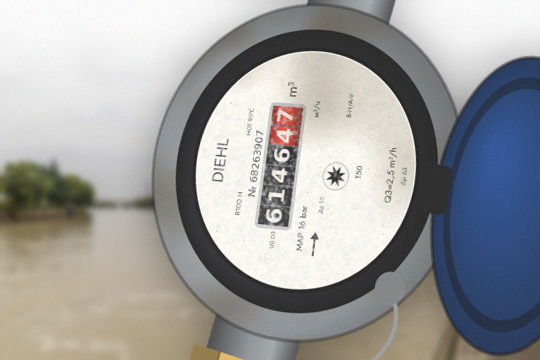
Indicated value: 6146.47 m³
